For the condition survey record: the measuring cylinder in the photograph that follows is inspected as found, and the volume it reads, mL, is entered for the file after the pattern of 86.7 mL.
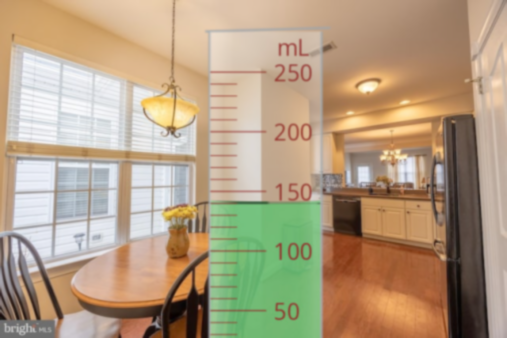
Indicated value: 140 mL
